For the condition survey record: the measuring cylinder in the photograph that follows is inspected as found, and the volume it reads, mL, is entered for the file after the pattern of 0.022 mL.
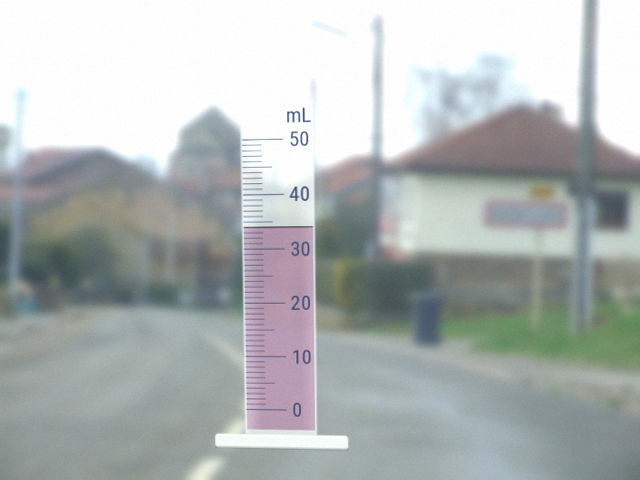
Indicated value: 34 mL
